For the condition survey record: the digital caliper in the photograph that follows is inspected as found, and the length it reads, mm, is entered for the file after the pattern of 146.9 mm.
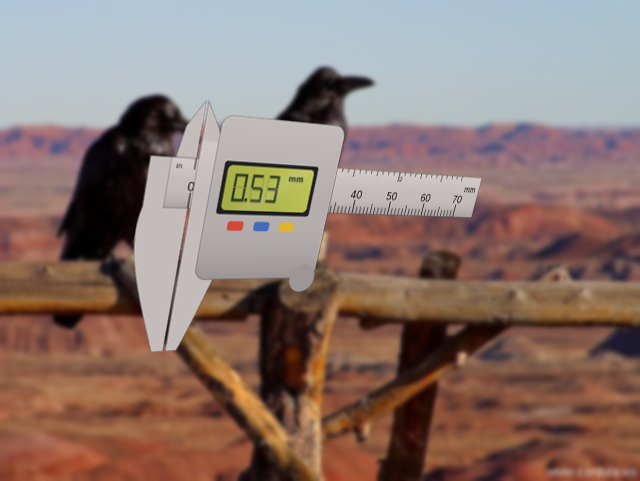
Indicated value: 0.53 mm
